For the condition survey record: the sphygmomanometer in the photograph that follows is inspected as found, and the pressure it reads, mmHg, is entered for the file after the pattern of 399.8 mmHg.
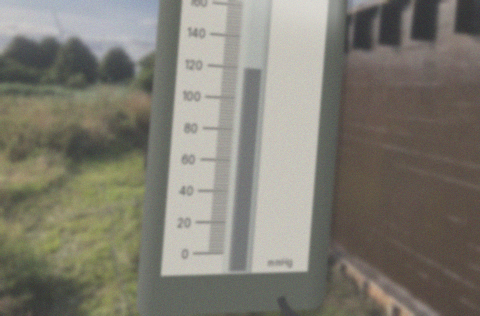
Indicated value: 120 mmHg
